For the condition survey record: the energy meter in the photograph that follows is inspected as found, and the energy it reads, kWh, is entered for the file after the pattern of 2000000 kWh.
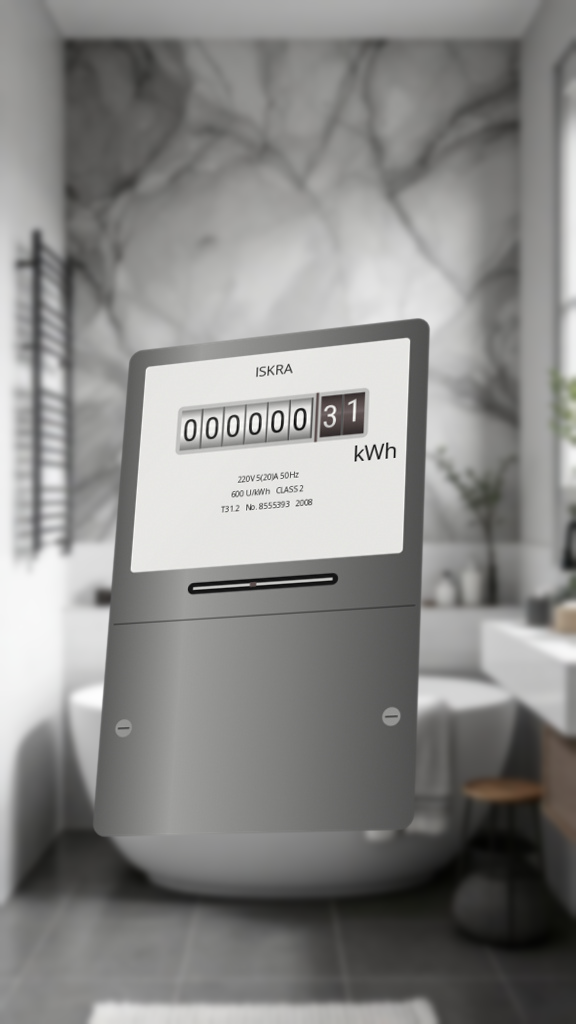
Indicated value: 0.31 kWh
